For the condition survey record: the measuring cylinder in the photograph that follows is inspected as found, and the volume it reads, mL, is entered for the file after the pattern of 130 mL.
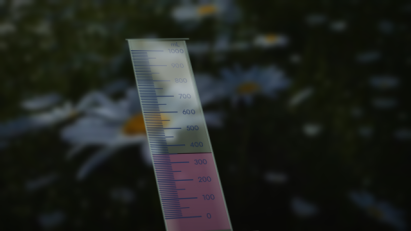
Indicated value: 350 mL
